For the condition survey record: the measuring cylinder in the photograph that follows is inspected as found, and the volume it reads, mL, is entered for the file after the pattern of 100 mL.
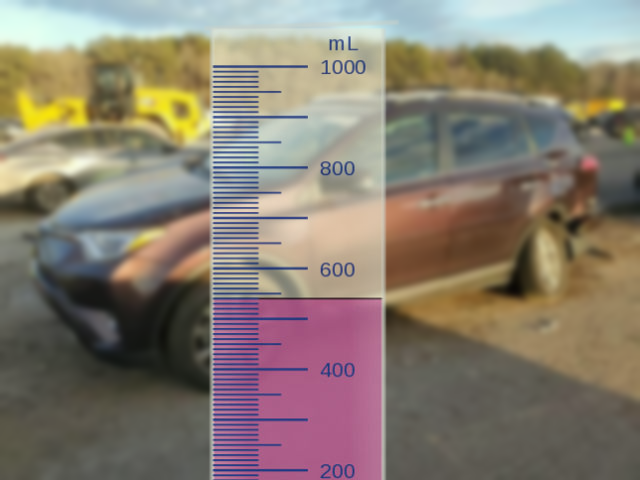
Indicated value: 540 mL
